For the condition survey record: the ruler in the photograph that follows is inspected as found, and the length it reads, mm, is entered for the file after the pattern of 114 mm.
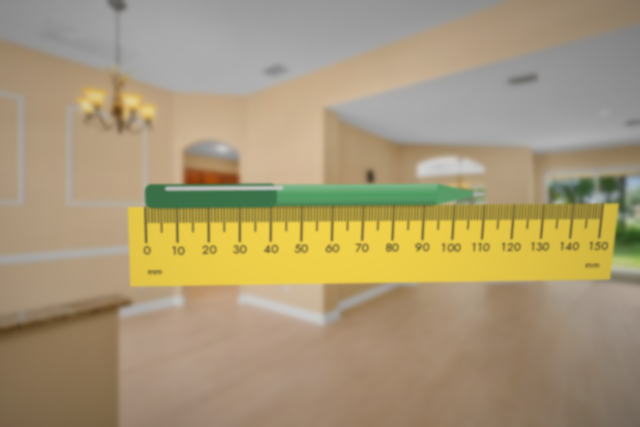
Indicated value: 110 mm
